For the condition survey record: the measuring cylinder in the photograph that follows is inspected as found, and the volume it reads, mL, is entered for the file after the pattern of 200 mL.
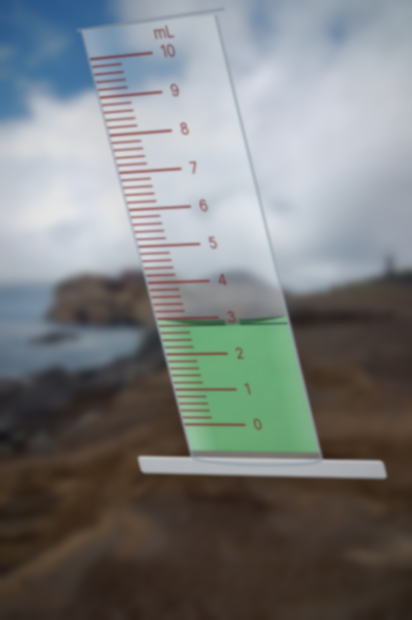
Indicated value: 2.8 mL
